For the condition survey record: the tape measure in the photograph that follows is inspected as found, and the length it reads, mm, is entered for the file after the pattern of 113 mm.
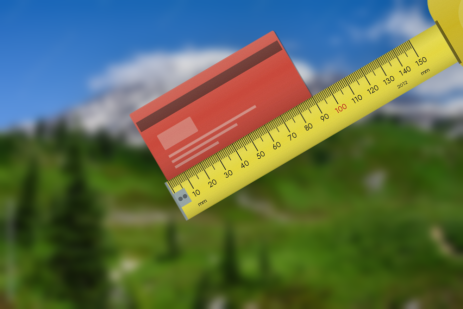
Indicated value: 90 mm
